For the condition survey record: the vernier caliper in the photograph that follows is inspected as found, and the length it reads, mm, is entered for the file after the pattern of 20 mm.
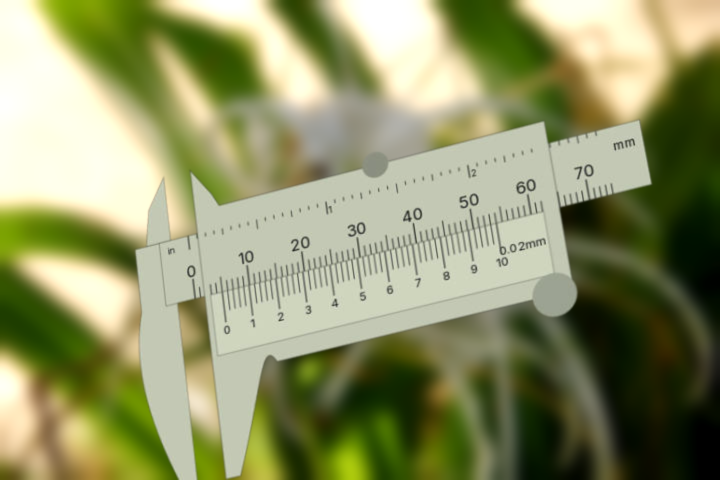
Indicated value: 5.0 mm
